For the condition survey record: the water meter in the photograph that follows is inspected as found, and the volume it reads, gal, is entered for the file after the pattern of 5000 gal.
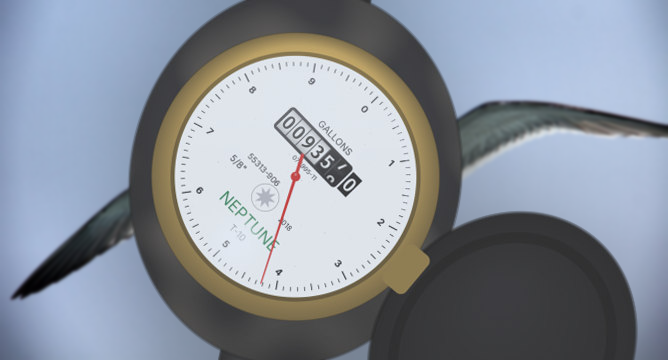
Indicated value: 93574.2 gal
